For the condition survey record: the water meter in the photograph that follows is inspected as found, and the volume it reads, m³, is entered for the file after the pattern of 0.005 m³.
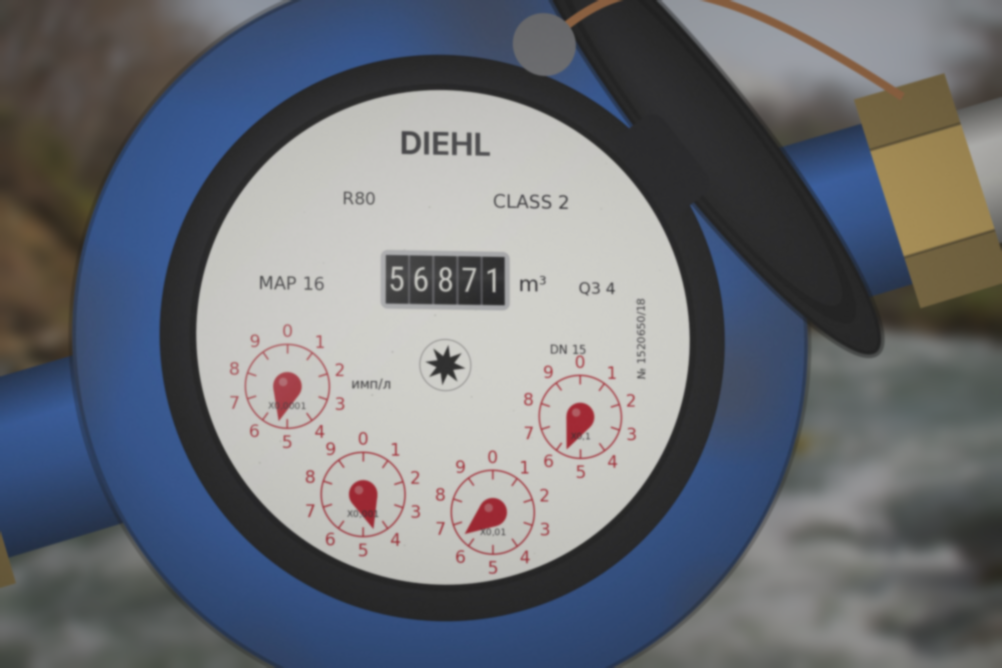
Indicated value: 56871.5645 m³
